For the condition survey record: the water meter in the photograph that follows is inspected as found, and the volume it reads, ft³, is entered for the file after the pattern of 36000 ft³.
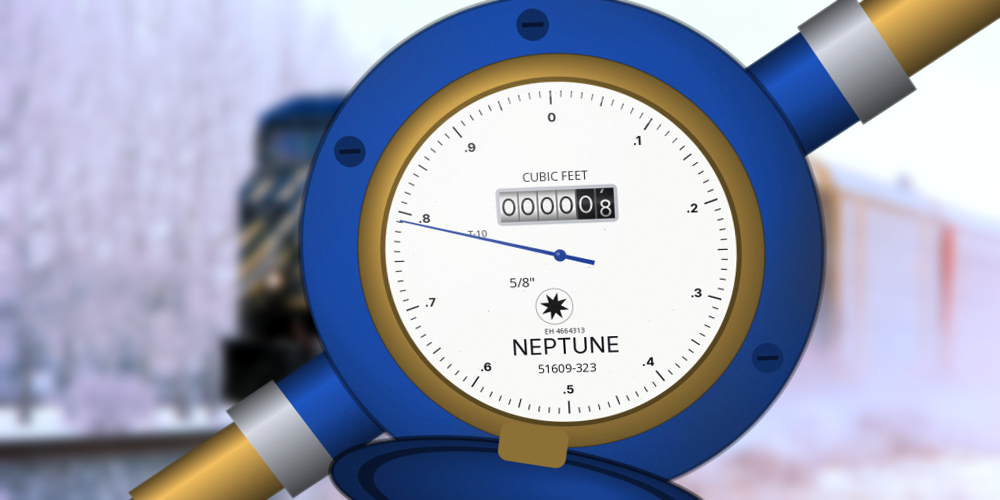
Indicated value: 7.79 ft³
